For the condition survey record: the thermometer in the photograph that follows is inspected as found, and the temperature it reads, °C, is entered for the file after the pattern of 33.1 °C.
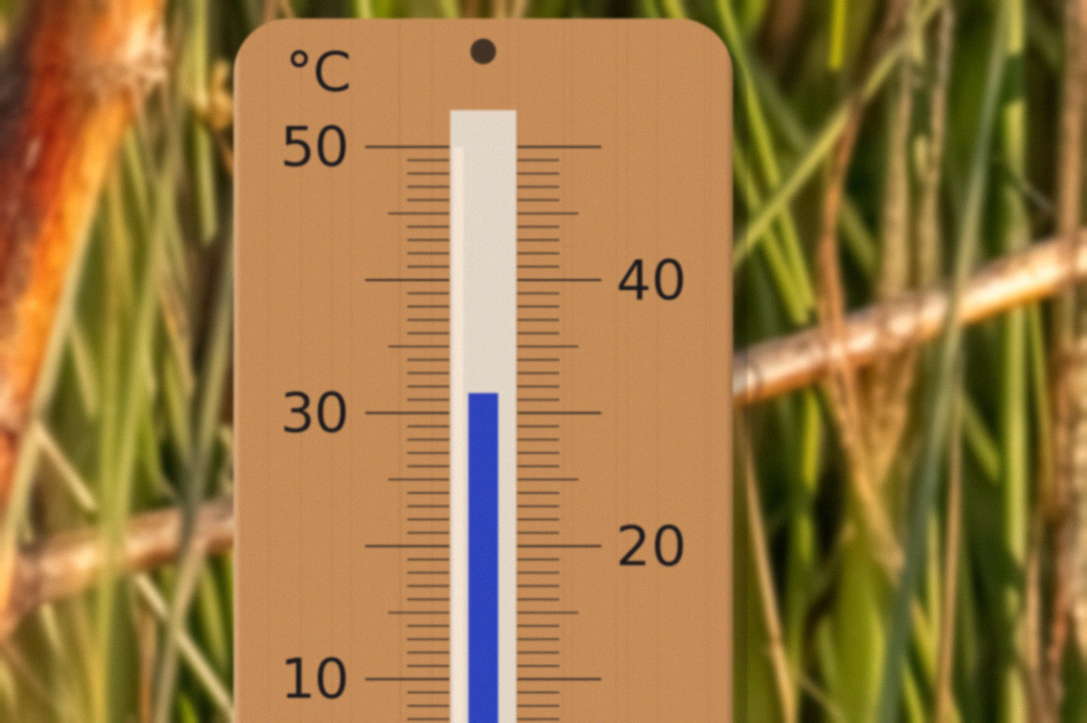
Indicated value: 31.5 °C
